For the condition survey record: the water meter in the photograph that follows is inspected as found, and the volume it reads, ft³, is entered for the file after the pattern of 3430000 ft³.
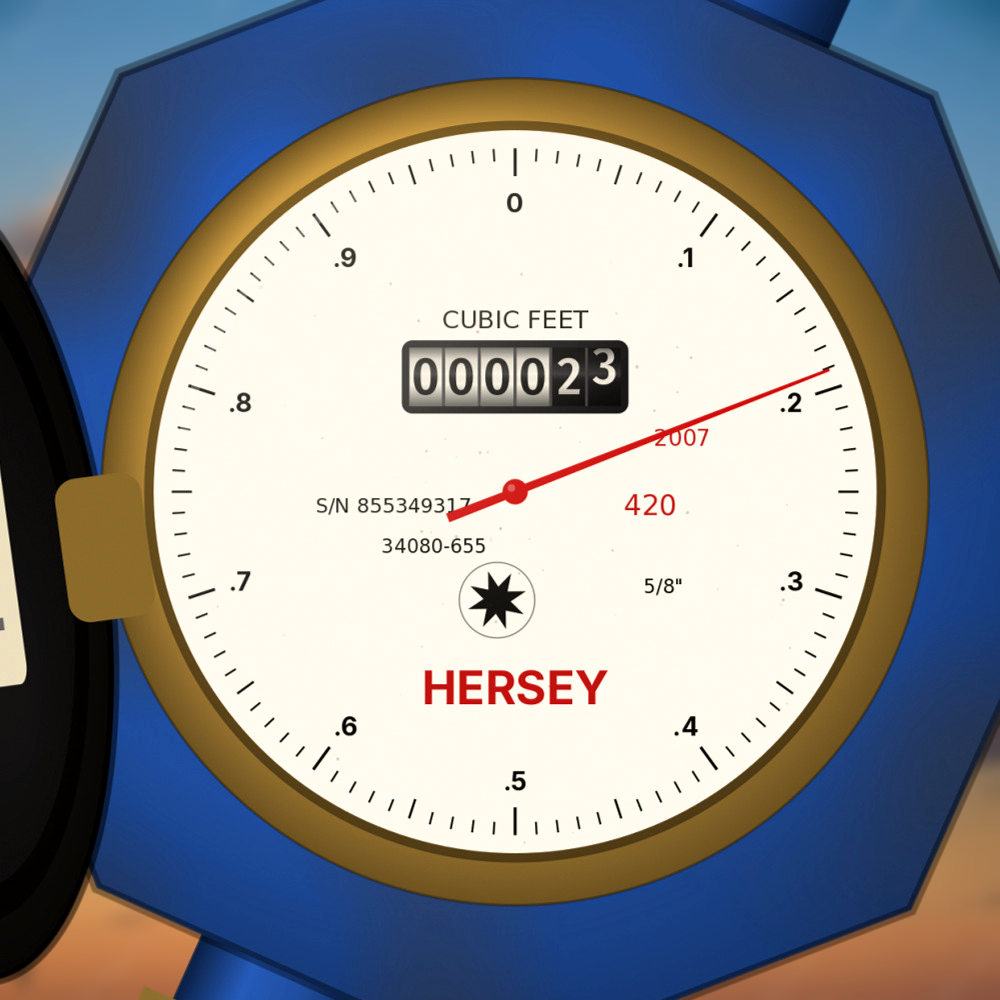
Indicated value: 23.19 ft³
